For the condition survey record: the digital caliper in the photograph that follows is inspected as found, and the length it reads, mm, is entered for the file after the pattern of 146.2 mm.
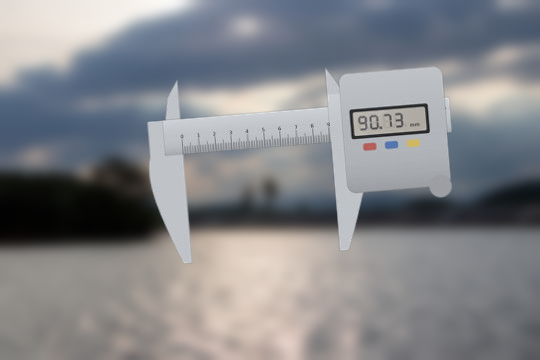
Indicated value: 90.73 mm
